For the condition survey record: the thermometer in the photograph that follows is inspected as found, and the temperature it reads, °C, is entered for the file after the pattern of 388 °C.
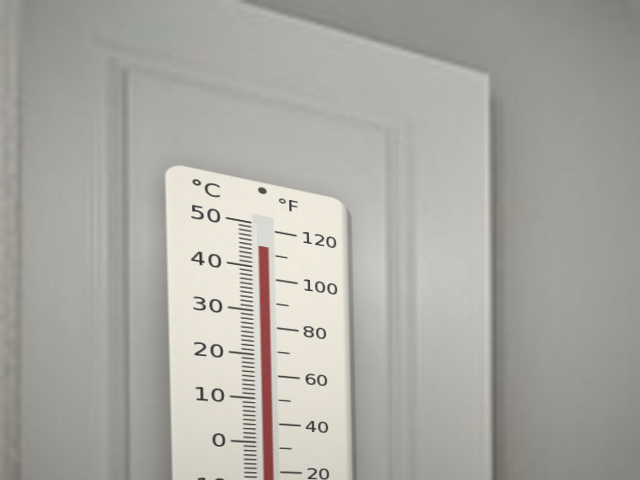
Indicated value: 45 °C
